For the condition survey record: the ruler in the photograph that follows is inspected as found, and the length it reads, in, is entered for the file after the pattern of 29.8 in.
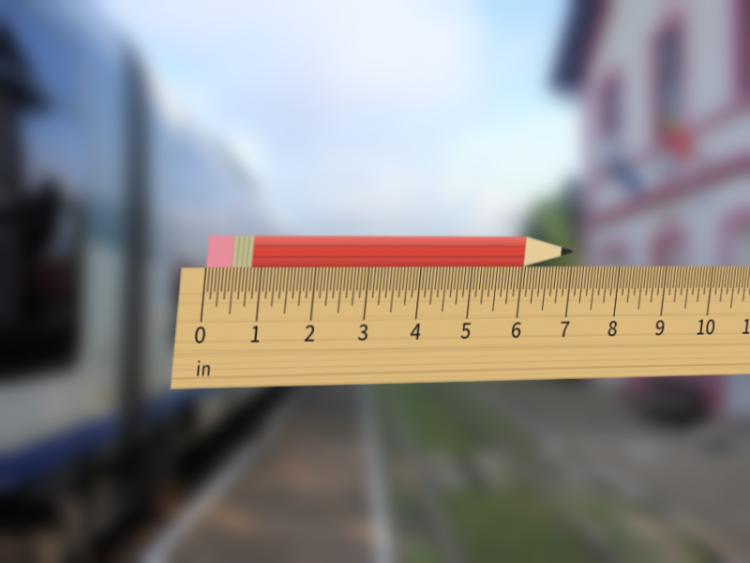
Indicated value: 7 in
